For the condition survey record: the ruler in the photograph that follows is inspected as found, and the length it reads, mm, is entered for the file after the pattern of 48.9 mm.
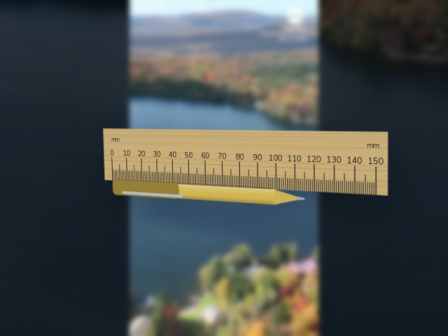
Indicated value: 115 mm
